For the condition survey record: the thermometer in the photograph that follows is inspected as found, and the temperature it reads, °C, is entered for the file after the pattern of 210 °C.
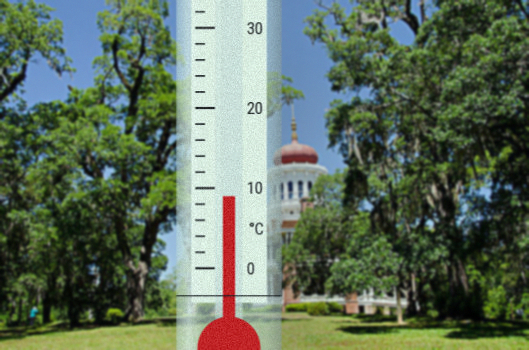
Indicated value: 9 °C
